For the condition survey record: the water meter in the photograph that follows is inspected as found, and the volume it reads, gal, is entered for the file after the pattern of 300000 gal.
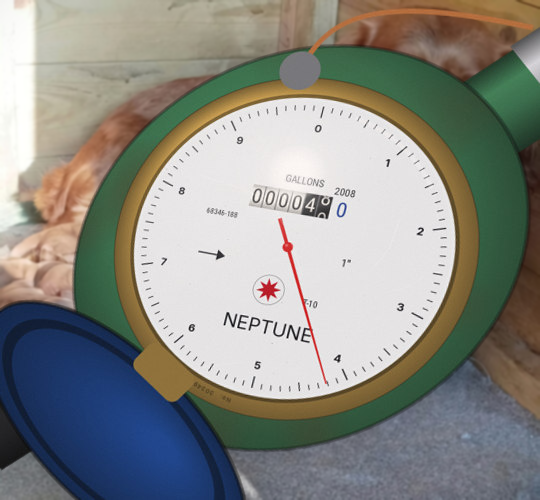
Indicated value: 484.2 gal
